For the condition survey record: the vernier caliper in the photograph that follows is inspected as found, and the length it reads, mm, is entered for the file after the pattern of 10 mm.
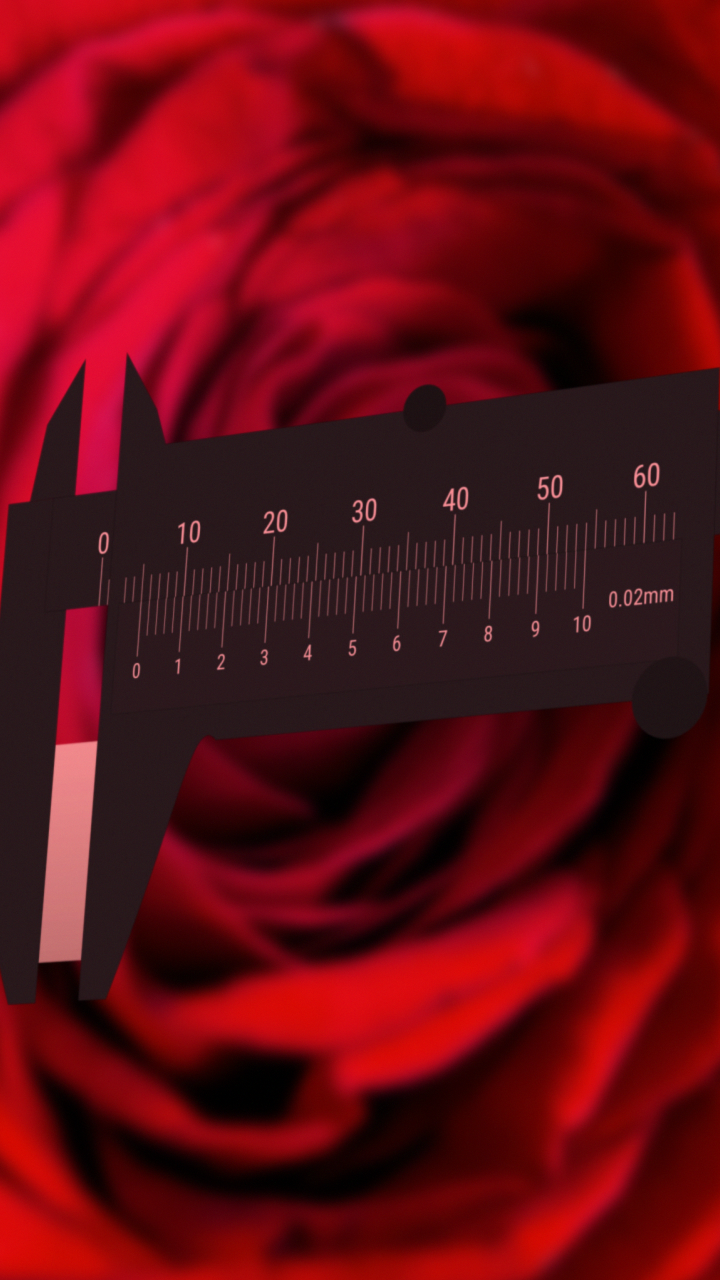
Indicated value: 5.0 mm
